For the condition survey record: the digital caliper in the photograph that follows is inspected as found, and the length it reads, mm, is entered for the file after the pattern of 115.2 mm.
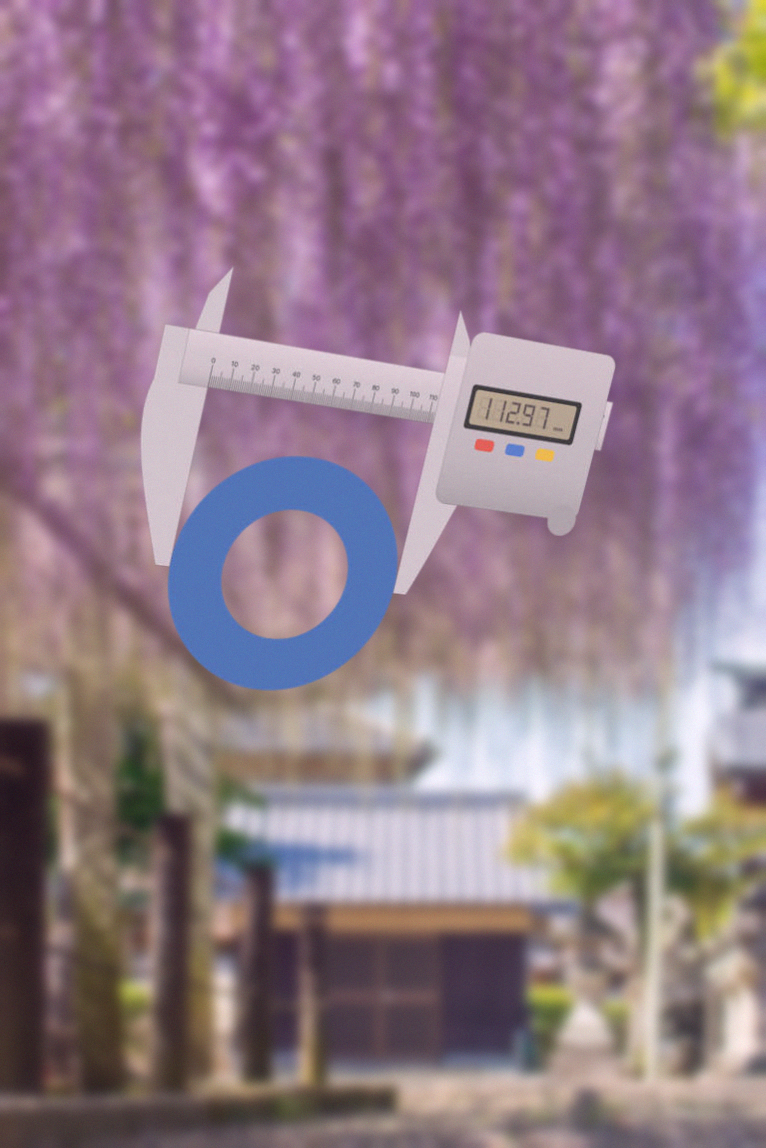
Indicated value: 112.97 mm
